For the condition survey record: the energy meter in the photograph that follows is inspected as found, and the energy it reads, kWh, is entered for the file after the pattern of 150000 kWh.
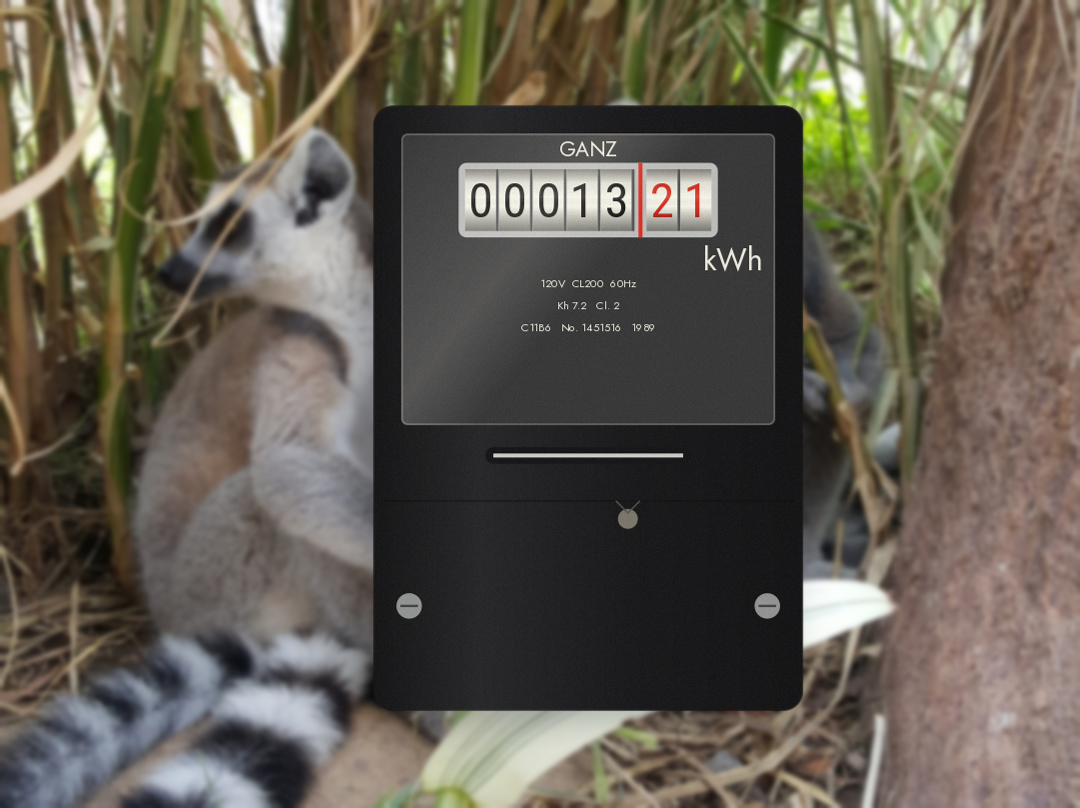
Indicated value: 13.21 kWh
